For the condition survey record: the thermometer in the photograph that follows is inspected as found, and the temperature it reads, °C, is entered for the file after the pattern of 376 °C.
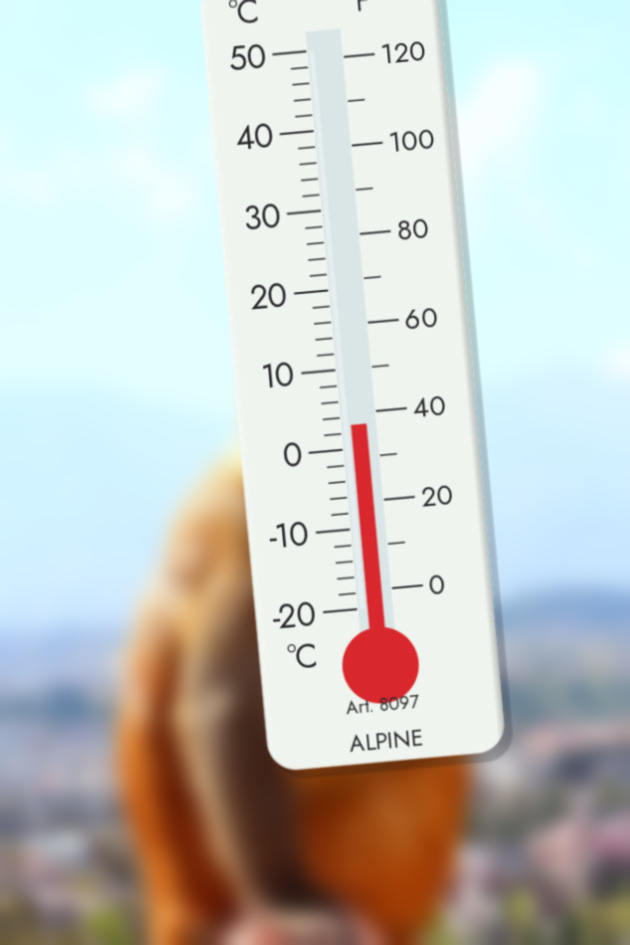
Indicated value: 3 °C
